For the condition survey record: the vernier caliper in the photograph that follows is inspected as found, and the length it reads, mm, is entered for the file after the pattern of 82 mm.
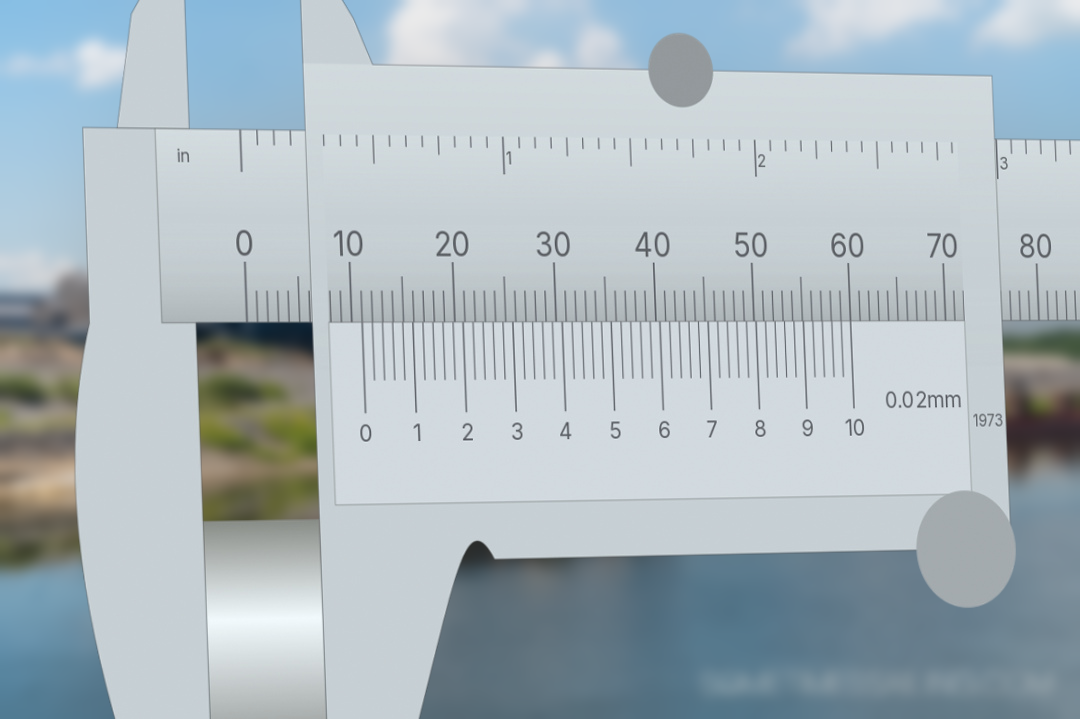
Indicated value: 11.0 mm
